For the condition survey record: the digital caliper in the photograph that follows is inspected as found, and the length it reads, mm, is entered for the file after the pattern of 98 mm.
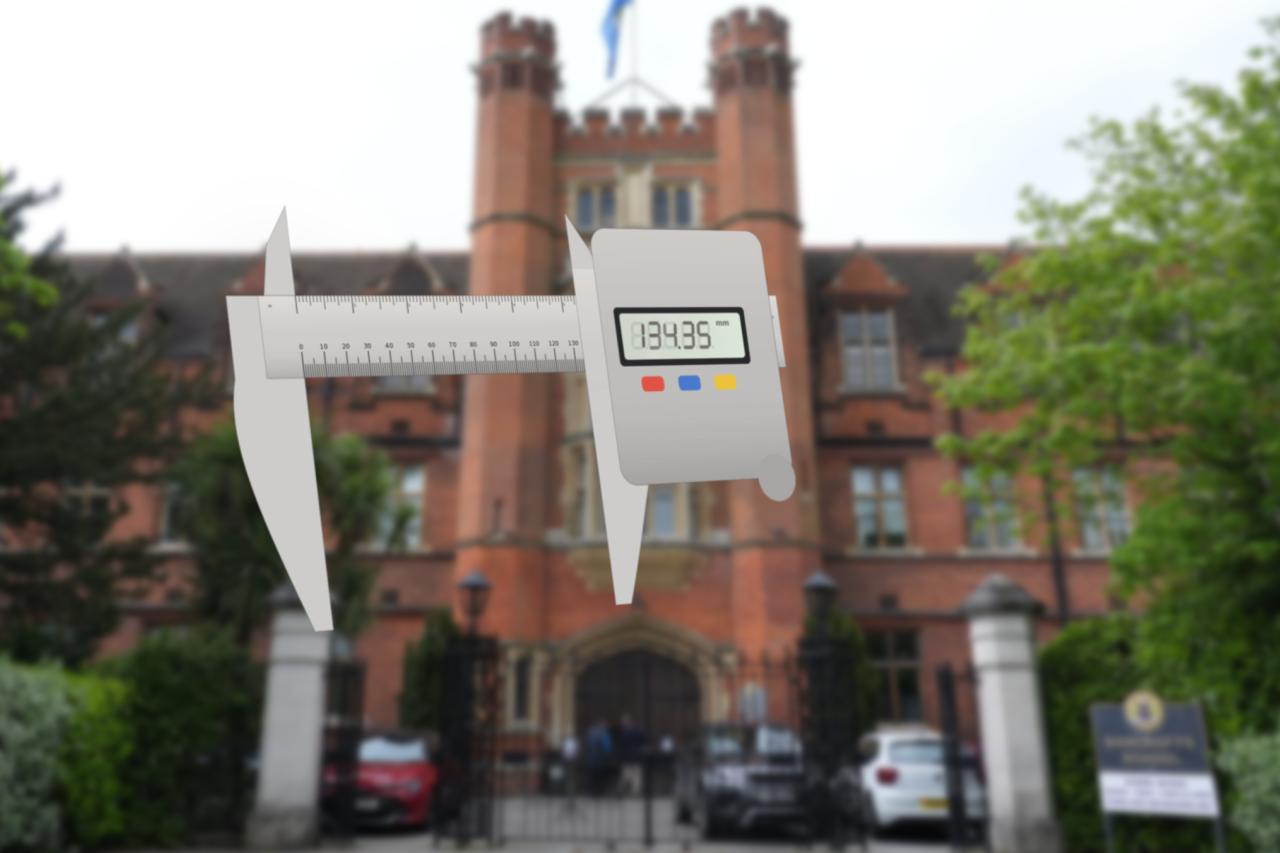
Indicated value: 134.35 mm
